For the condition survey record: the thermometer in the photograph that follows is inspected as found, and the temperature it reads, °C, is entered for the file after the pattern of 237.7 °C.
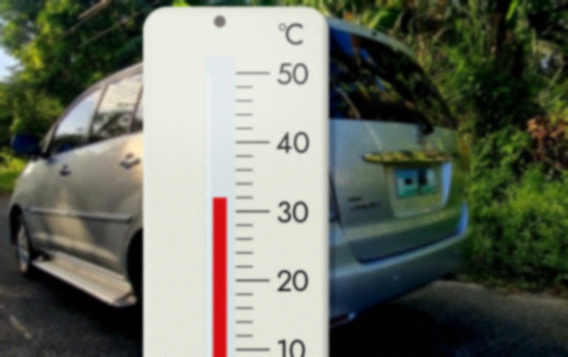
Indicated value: 32 °C
